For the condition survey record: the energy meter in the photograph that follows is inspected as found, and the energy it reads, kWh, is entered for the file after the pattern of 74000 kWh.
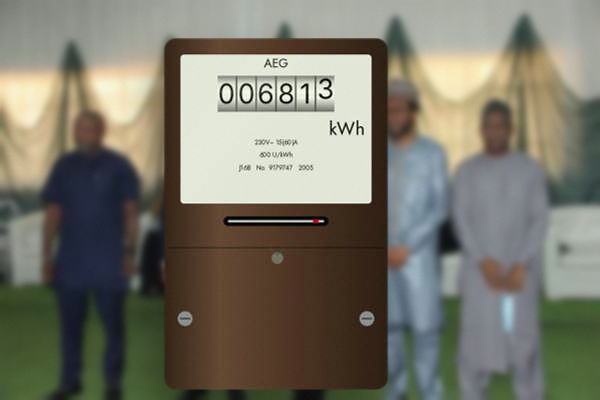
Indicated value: 6813 kWh
